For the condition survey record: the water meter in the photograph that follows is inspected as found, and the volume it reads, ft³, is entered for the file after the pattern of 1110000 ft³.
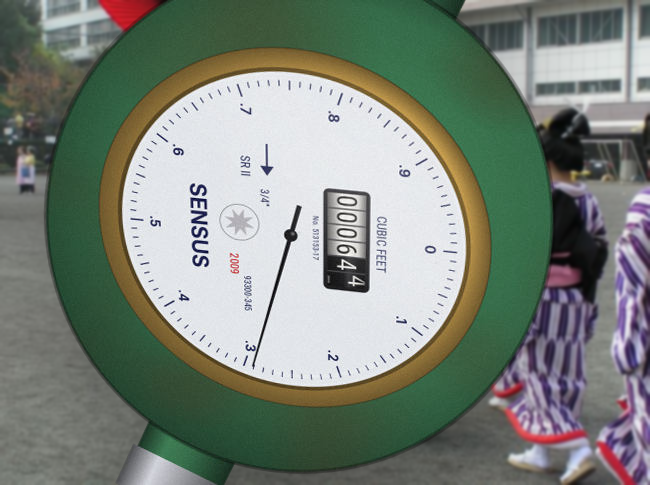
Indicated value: 644.29 ft³
